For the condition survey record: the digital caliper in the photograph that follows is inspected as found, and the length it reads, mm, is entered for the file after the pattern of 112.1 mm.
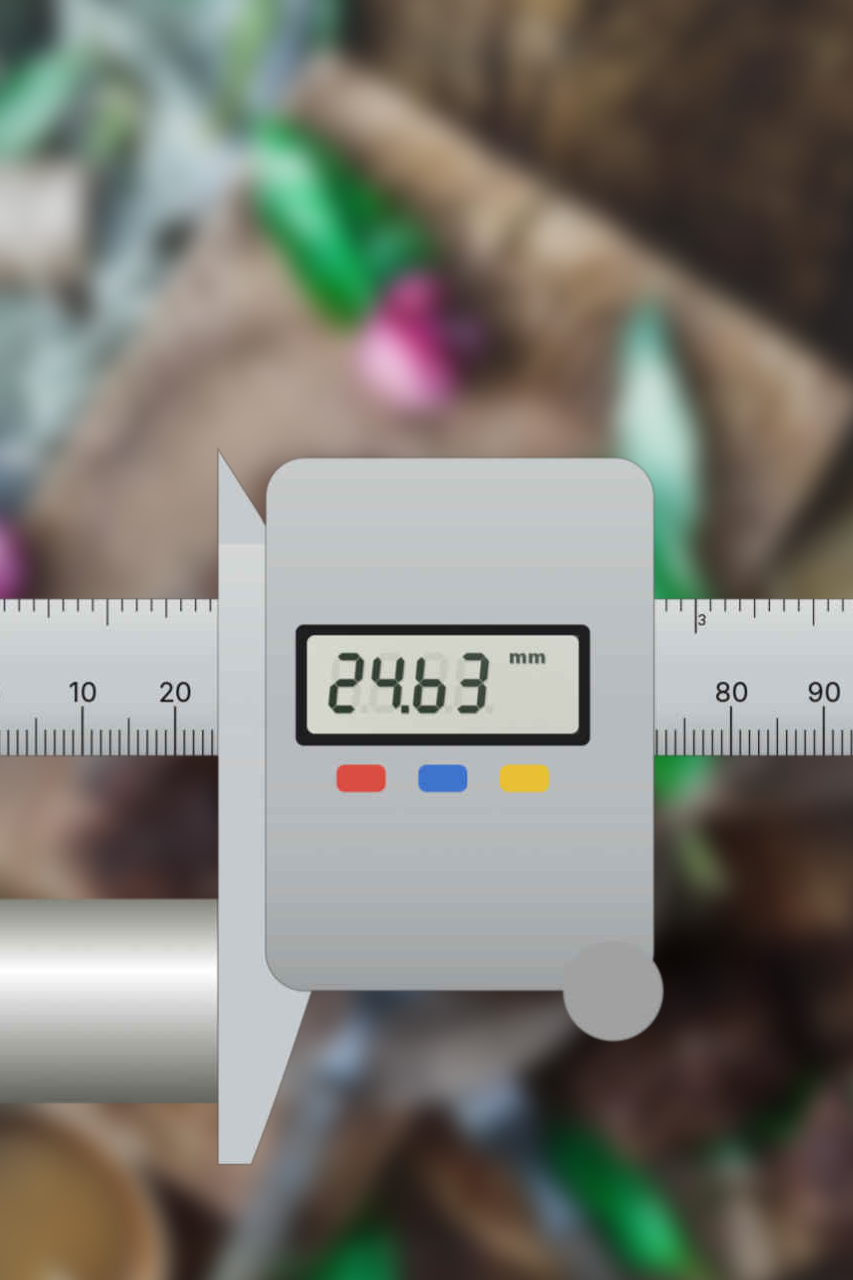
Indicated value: 24.63 mm
